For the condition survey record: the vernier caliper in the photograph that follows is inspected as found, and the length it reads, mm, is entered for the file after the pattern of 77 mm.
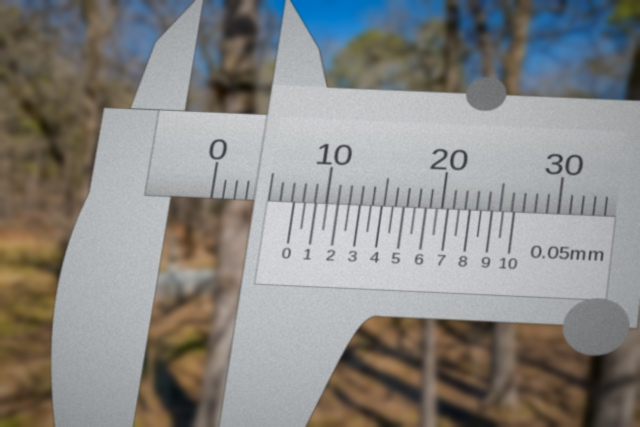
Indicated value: 7.2 mm
